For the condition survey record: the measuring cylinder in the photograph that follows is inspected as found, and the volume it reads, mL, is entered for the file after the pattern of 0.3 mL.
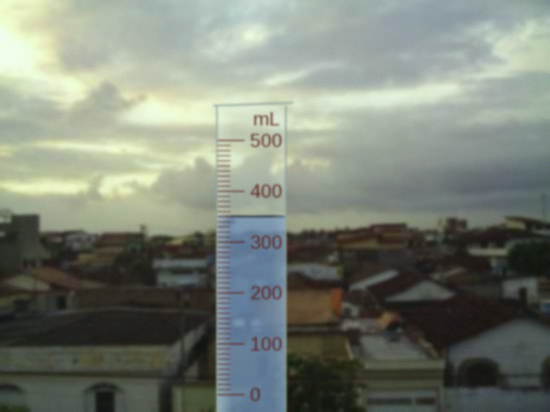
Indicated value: 350 mL
